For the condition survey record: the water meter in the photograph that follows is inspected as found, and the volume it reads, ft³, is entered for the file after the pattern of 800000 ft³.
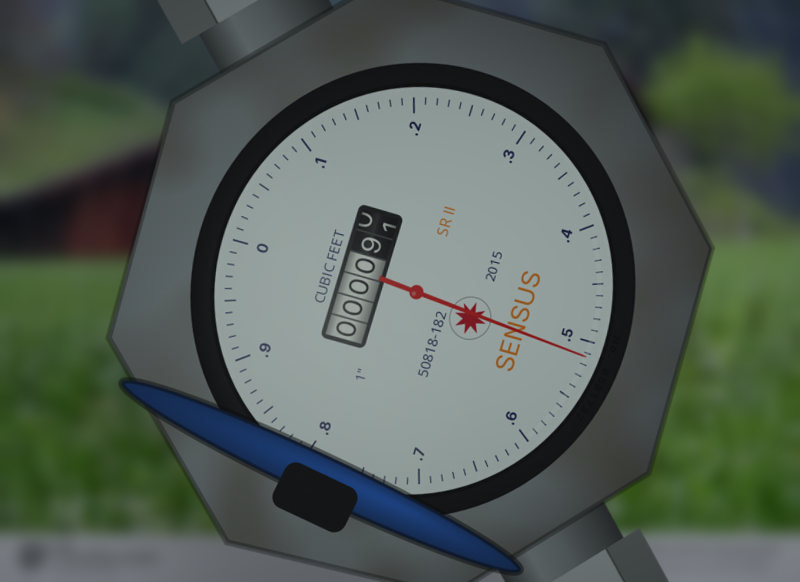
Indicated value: 90.51 ft³
